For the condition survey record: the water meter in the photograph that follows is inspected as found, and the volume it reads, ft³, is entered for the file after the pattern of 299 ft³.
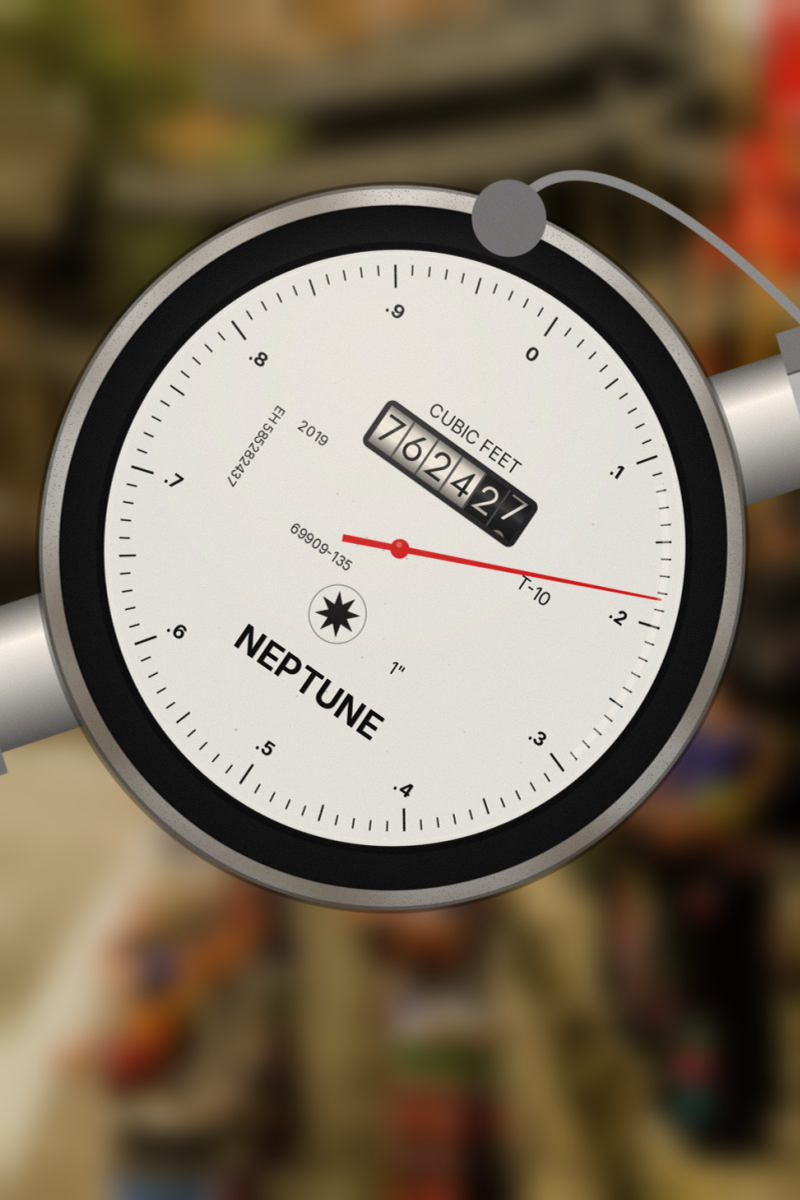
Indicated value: 762427.18 ft³
